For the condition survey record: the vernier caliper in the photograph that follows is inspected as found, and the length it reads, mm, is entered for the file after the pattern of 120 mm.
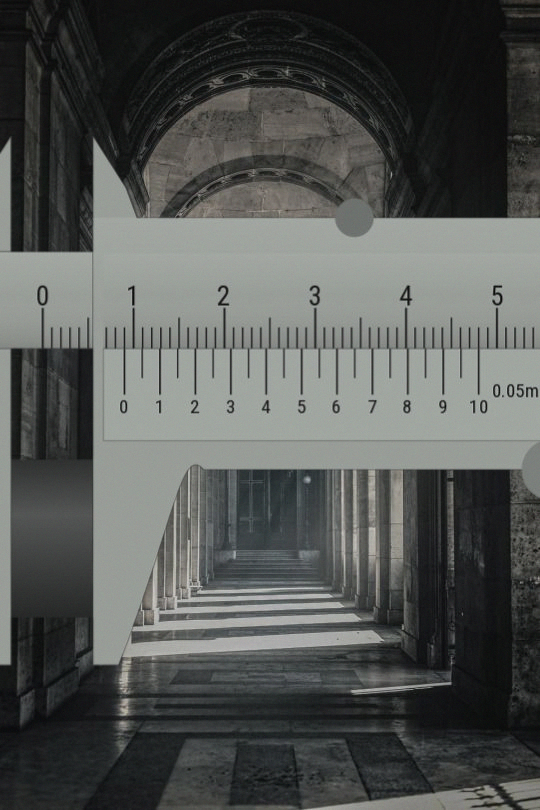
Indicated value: 9.0 mm
